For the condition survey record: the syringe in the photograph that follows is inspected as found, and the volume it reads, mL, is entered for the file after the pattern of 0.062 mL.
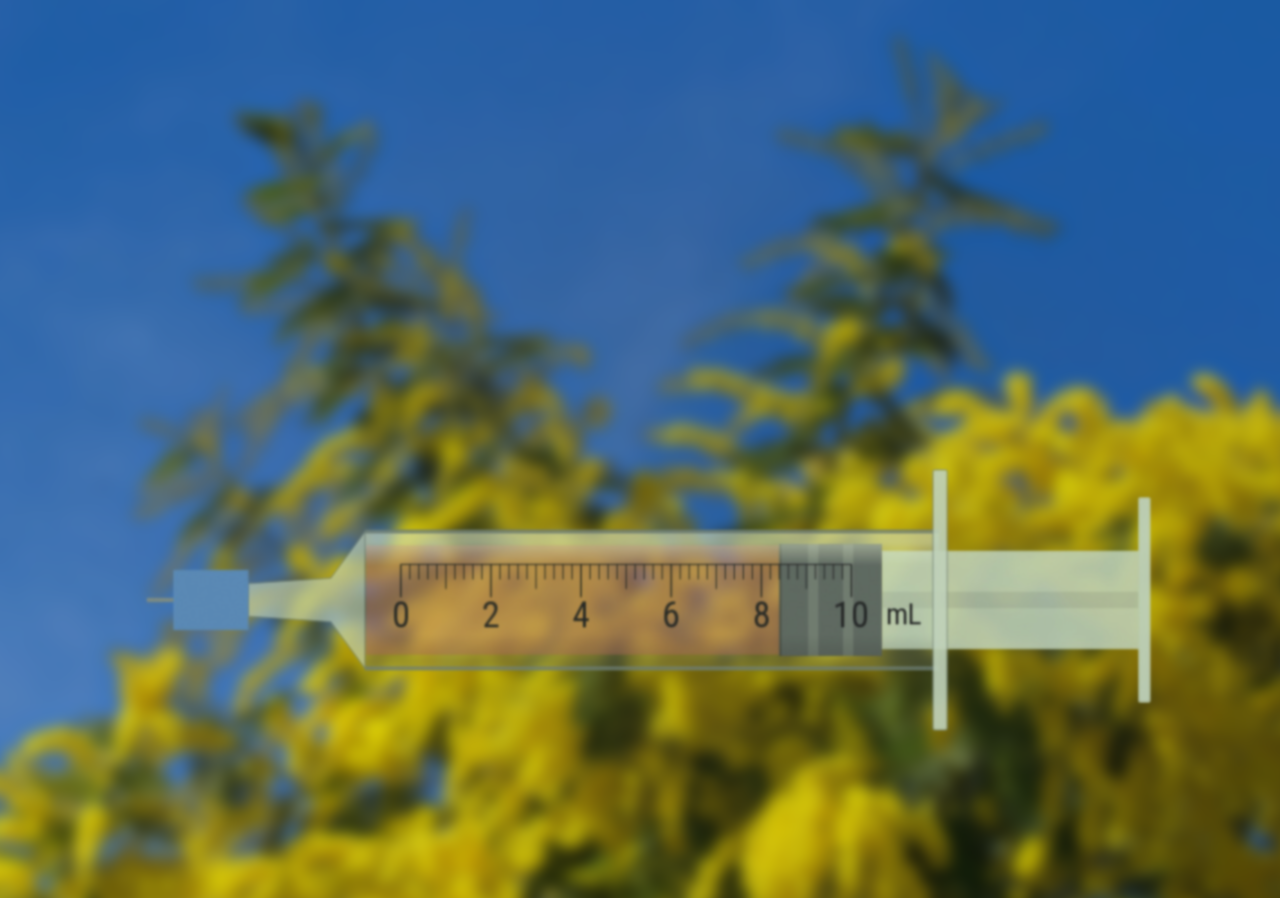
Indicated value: 8.4 mL
